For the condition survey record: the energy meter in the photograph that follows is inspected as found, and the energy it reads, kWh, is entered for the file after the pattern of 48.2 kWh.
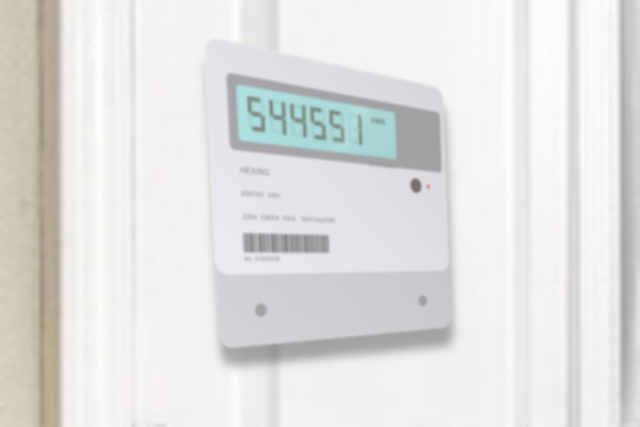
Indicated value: 544551 kWh
